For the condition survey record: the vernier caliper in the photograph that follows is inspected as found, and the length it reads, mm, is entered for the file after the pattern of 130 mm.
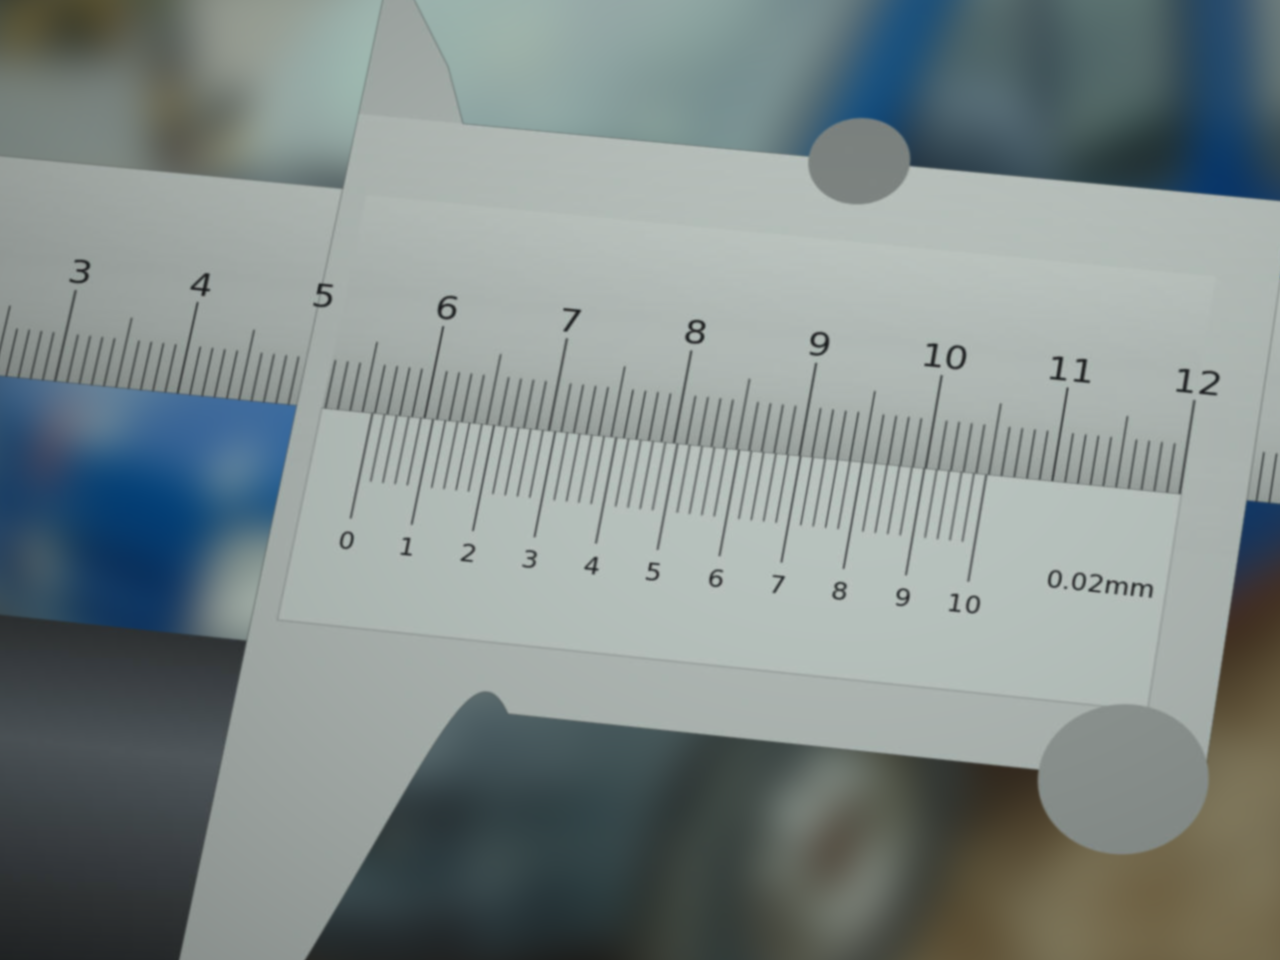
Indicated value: 55.8 mm
